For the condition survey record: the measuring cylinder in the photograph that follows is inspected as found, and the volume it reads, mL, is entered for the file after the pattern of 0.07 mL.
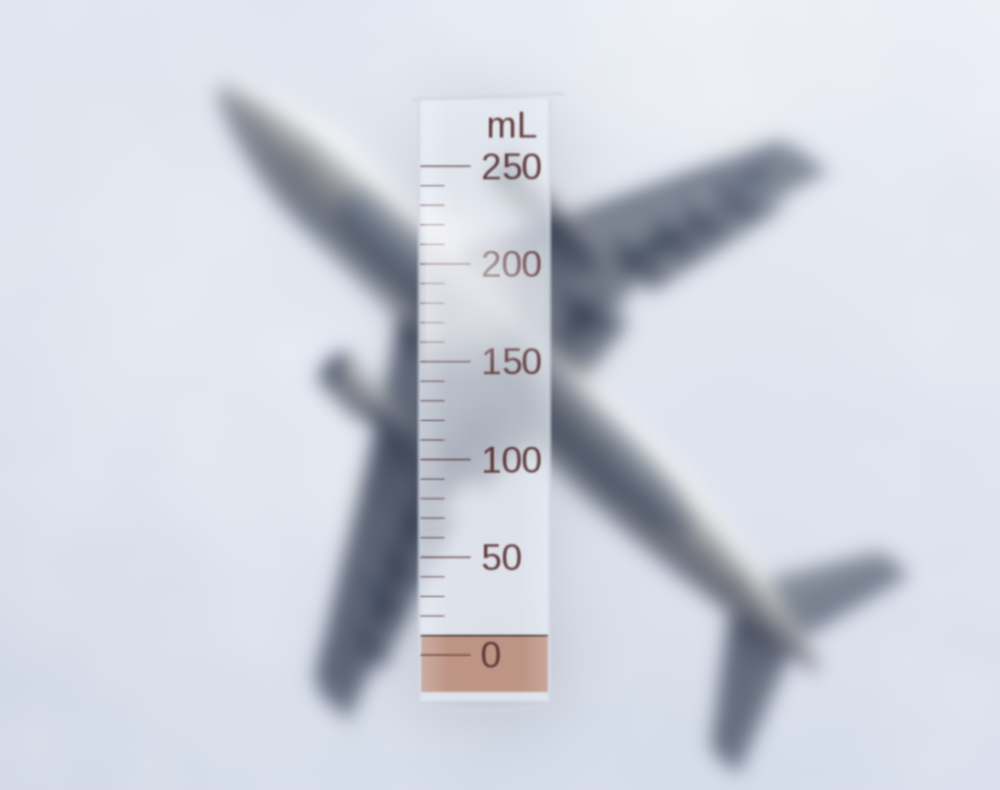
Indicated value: 10 mL
